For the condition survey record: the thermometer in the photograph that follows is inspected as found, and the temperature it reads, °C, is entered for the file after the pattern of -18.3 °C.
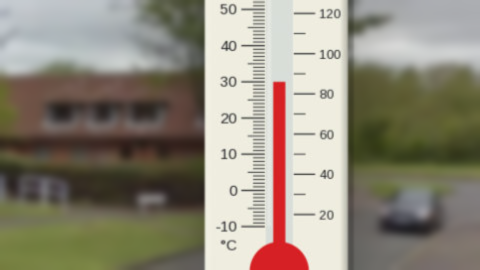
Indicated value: 30 °C
